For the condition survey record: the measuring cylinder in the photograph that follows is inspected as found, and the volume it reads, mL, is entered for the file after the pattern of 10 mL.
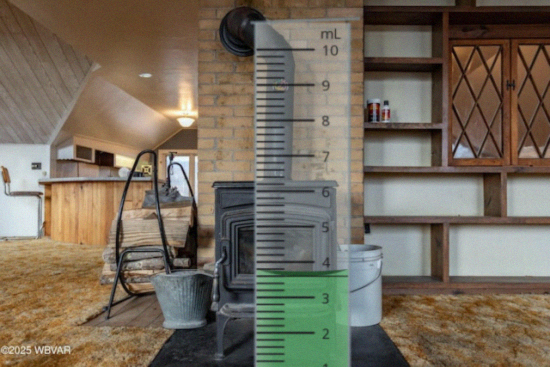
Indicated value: 3.6 mL
